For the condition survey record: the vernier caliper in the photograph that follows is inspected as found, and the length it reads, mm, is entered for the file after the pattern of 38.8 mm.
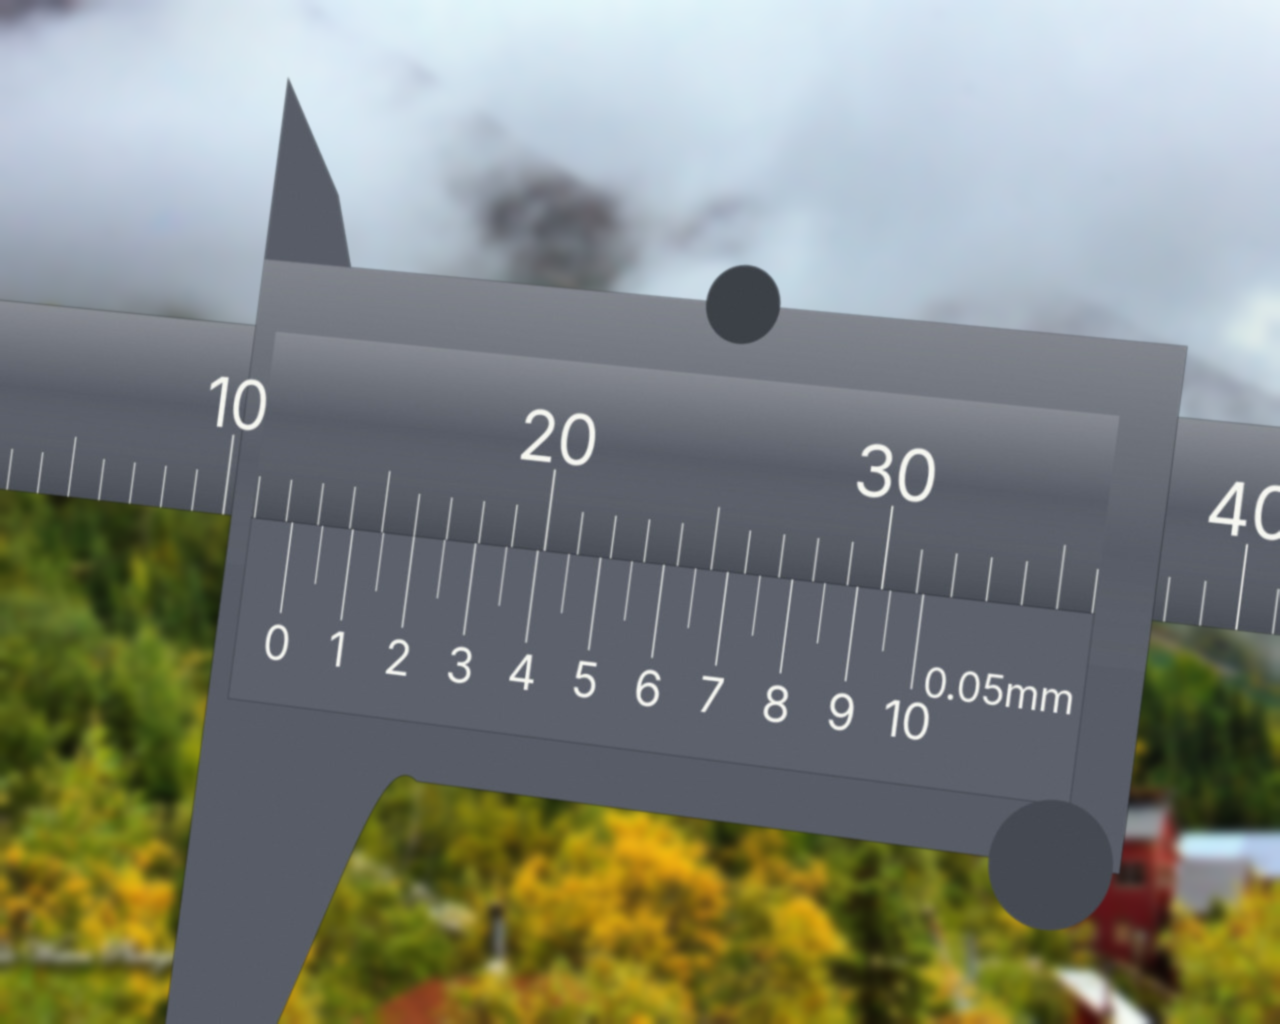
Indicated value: 12.20 mm
